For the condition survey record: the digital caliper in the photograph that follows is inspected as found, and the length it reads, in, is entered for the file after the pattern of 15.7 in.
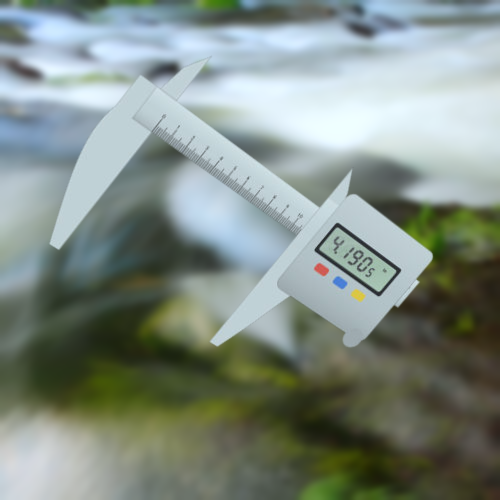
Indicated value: 4.1905 in
